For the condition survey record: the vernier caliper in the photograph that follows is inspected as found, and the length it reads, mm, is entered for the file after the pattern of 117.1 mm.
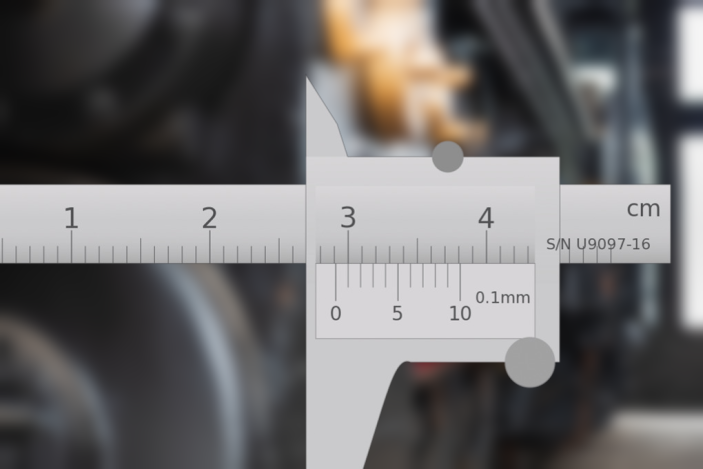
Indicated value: 29.1 mm
